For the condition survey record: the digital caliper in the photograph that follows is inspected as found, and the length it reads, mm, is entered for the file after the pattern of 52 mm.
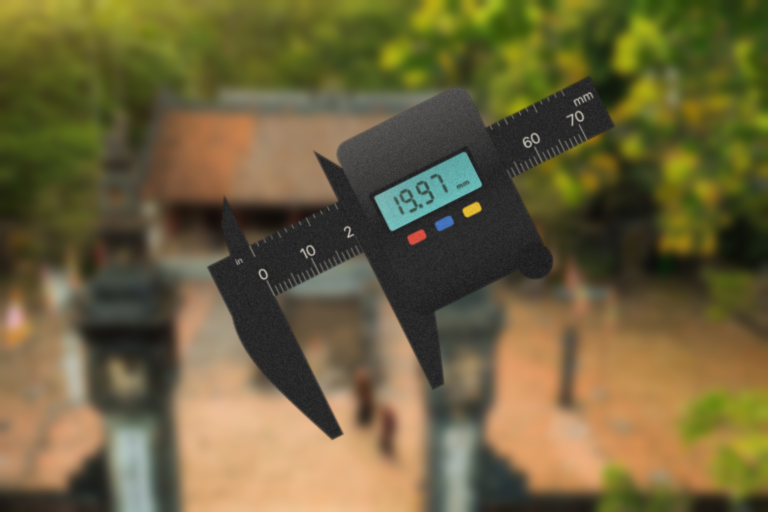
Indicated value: 19.97 mm
